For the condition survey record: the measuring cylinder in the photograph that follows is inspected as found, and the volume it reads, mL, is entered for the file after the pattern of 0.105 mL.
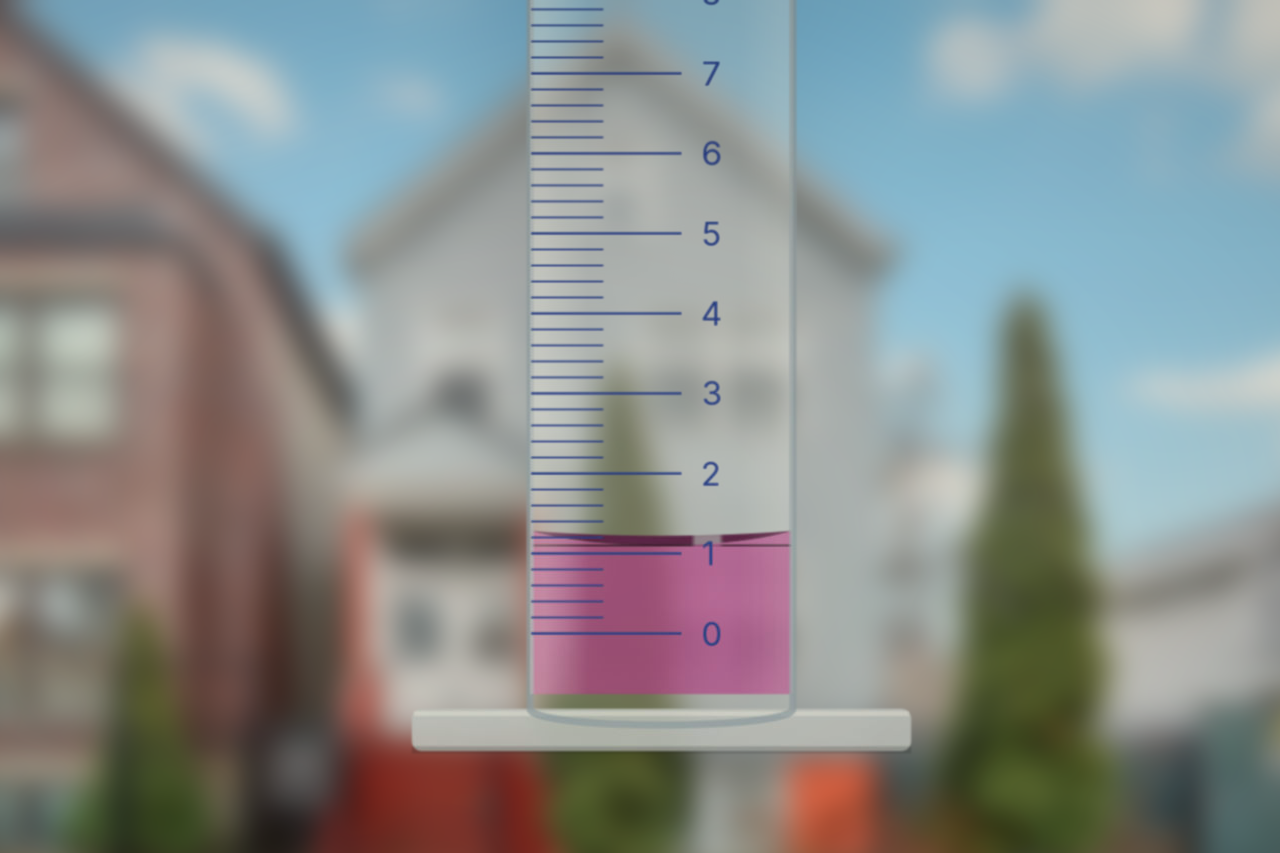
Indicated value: 1.1 mL
